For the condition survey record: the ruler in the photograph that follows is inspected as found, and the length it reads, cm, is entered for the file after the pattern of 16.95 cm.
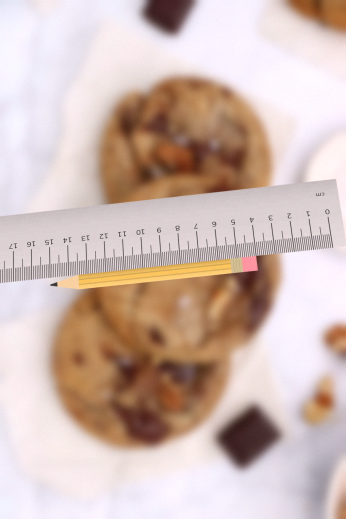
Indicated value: 11 cm
